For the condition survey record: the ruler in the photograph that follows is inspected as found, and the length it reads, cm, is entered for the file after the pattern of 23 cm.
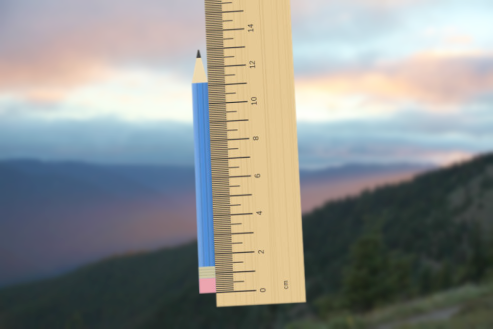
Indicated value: 13 cm
